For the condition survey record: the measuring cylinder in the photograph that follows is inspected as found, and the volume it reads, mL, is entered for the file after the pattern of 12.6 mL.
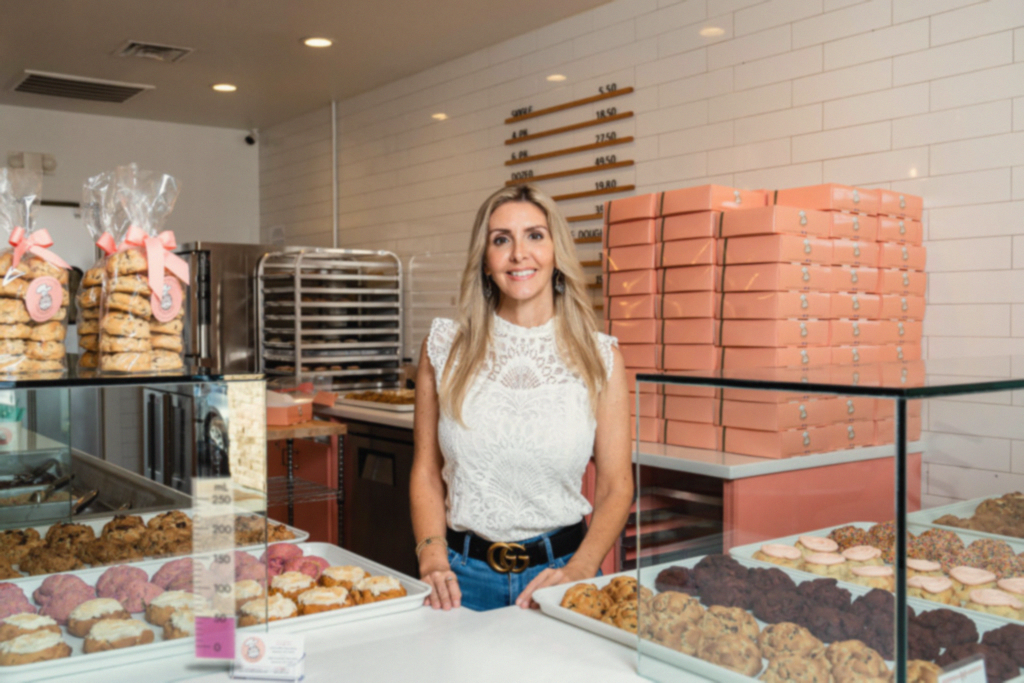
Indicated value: 50 mL
